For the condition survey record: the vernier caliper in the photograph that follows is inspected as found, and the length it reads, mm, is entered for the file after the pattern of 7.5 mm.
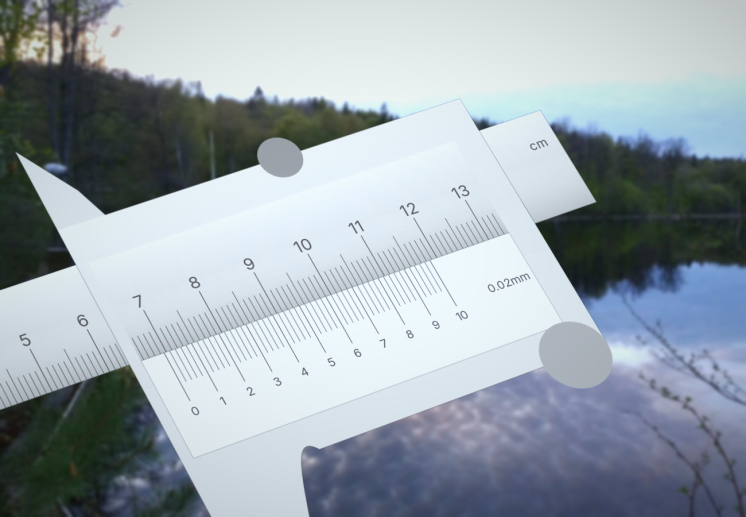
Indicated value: 69.6 mm
